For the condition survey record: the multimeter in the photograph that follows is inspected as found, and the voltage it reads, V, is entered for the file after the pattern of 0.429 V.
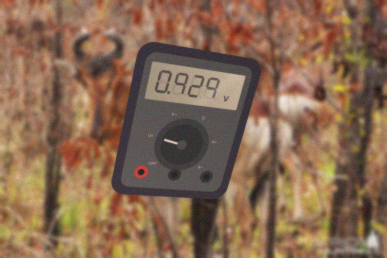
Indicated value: 0.929 V
